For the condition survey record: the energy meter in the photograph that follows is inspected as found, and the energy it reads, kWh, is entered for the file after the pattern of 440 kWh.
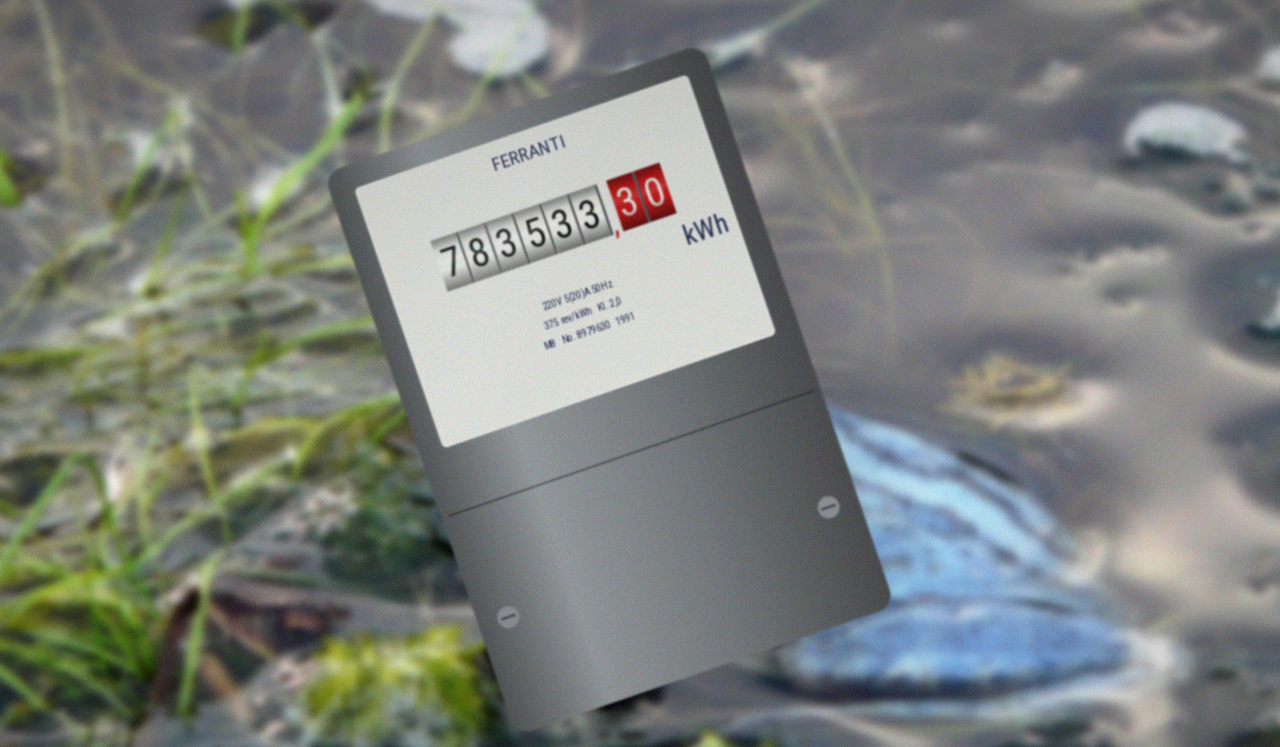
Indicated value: 783533.30 kWh
